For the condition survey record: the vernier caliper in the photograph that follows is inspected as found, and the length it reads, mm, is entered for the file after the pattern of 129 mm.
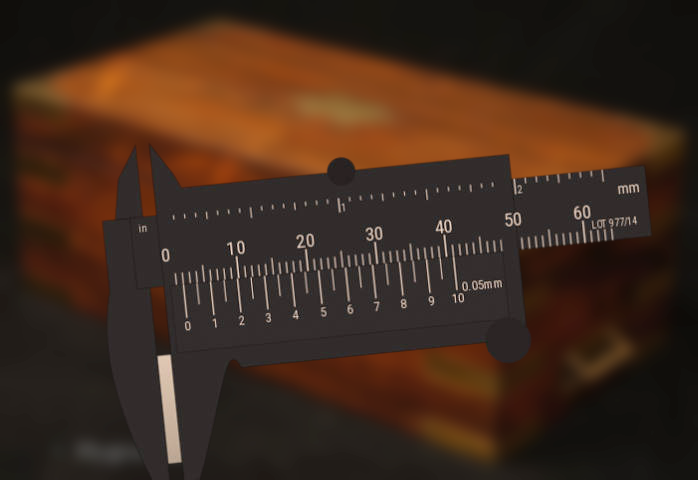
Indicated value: 2.0 mm
